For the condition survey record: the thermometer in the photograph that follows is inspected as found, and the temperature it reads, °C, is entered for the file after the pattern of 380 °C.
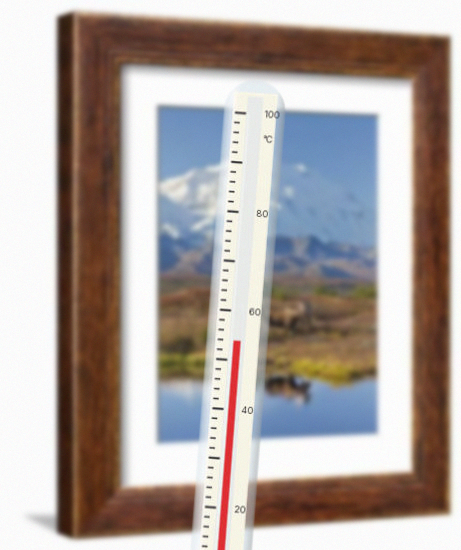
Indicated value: 54 °C
